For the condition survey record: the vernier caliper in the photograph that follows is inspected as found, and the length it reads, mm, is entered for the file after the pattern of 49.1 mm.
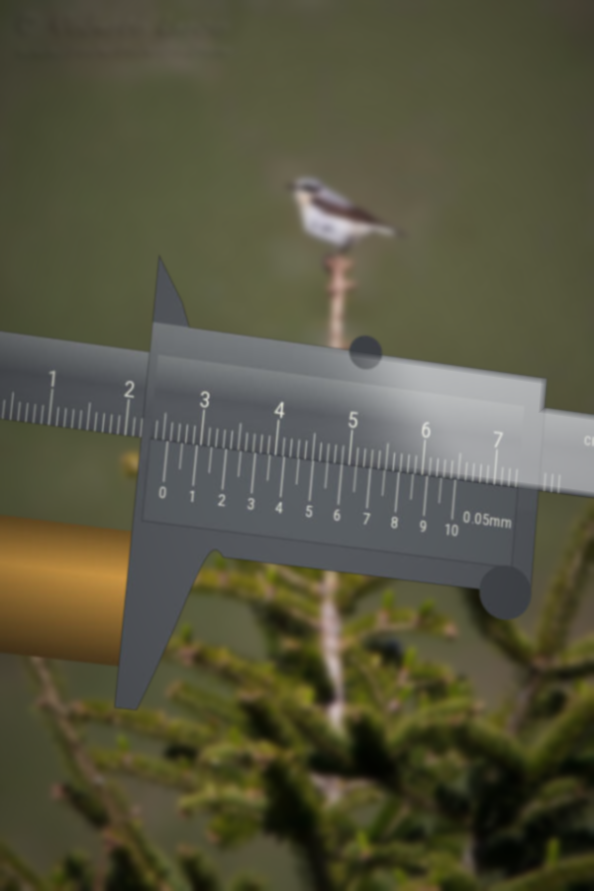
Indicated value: 25.6 mm
